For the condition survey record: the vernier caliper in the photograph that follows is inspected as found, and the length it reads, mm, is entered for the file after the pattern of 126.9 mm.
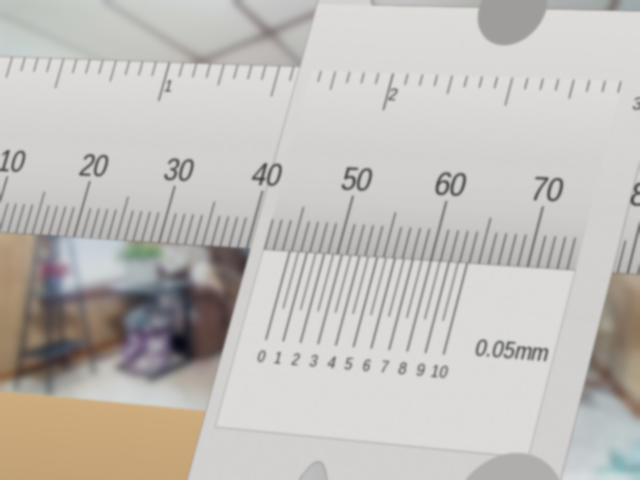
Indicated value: 44.8 mm
